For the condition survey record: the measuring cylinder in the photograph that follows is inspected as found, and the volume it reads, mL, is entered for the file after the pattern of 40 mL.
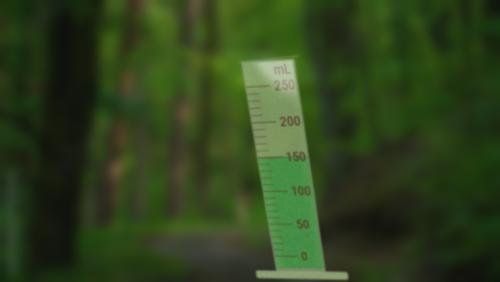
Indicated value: 150 mL
